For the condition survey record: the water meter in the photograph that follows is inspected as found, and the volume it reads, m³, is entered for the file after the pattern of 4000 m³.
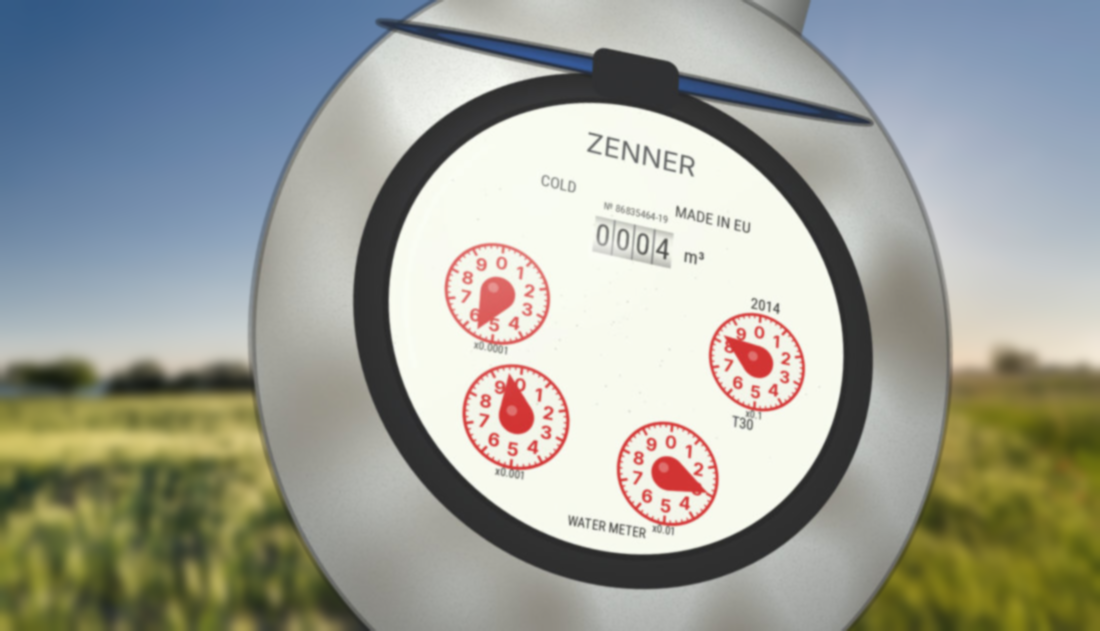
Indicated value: 4.8295 m³
